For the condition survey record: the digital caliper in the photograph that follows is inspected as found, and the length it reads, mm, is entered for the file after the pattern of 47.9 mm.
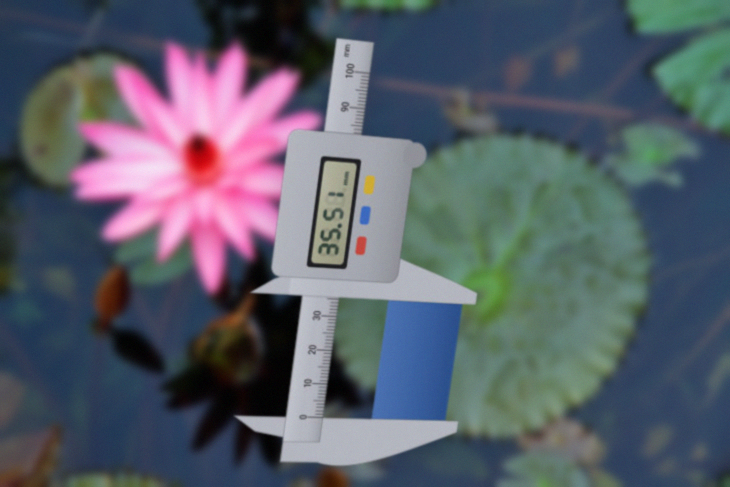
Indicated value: 35.51 mm
